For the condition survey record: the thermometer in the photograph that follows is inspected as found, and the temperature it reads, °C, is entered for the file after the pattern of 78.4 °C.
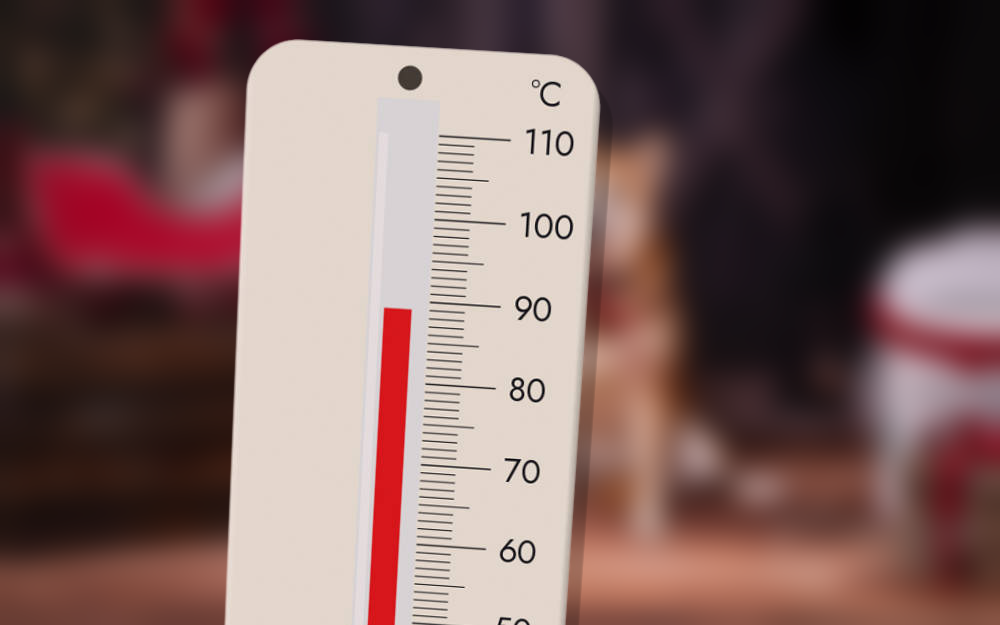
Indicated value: 89 °C
